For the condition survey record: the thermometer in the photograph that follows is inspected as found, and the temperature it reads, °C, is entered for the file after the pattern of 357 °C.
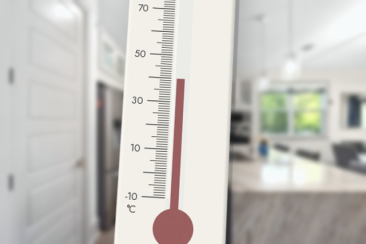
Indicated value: 40 °C
